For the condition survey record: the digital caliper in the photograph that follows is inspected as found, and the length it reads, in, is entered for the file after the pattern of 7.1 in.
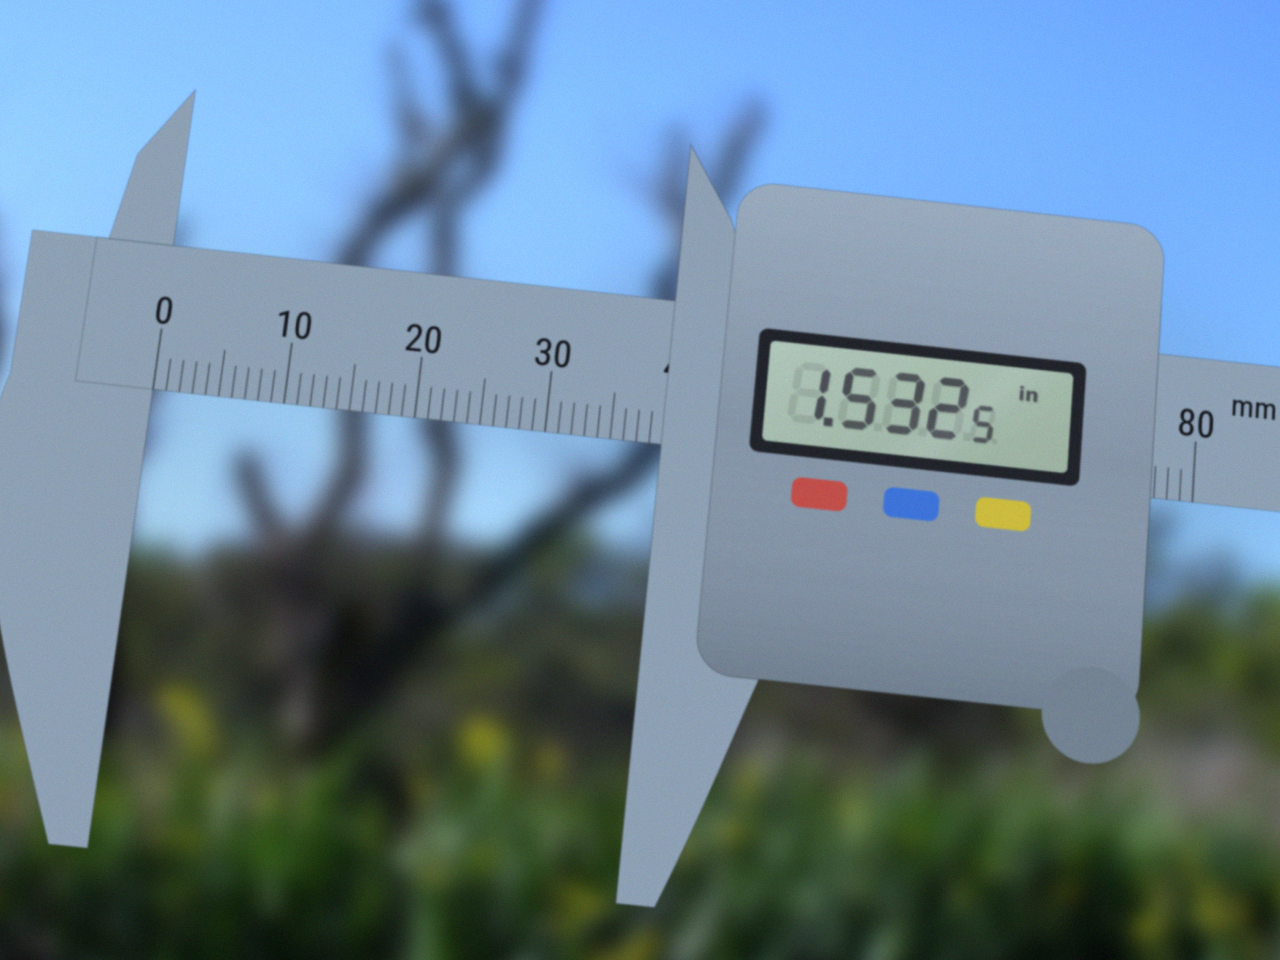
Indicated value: 1.5325 in
